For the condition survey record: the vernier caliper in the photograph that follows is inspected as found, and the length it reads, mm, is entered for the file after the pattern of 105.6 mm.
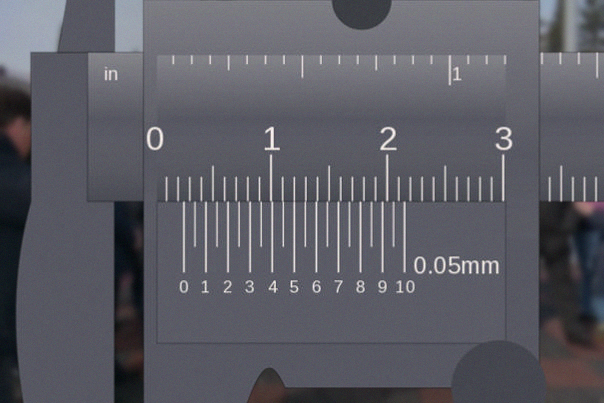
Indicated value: 2.5 mm
